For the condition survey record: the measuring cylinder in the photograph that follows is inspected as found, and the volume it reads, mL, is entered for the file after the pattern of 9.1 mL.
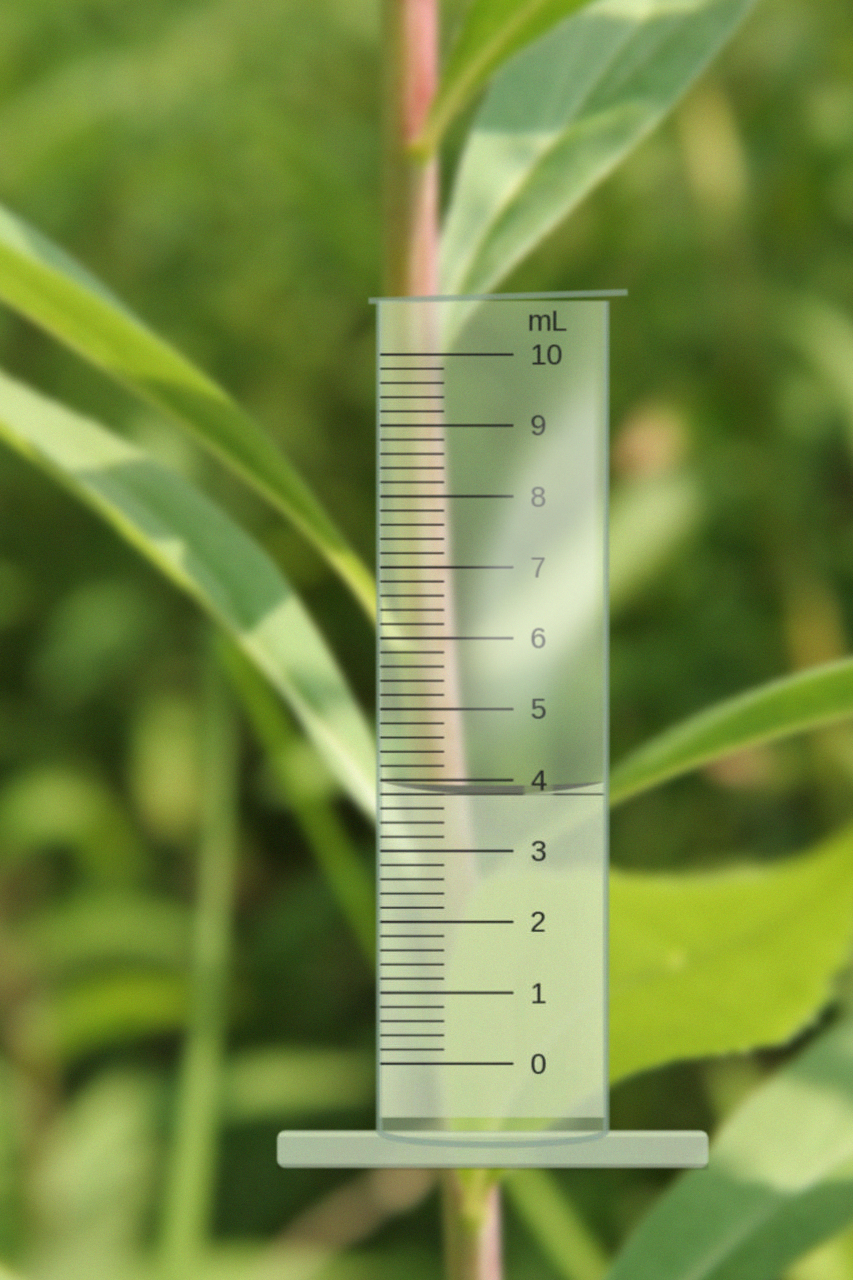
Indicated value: 3.8 mL
